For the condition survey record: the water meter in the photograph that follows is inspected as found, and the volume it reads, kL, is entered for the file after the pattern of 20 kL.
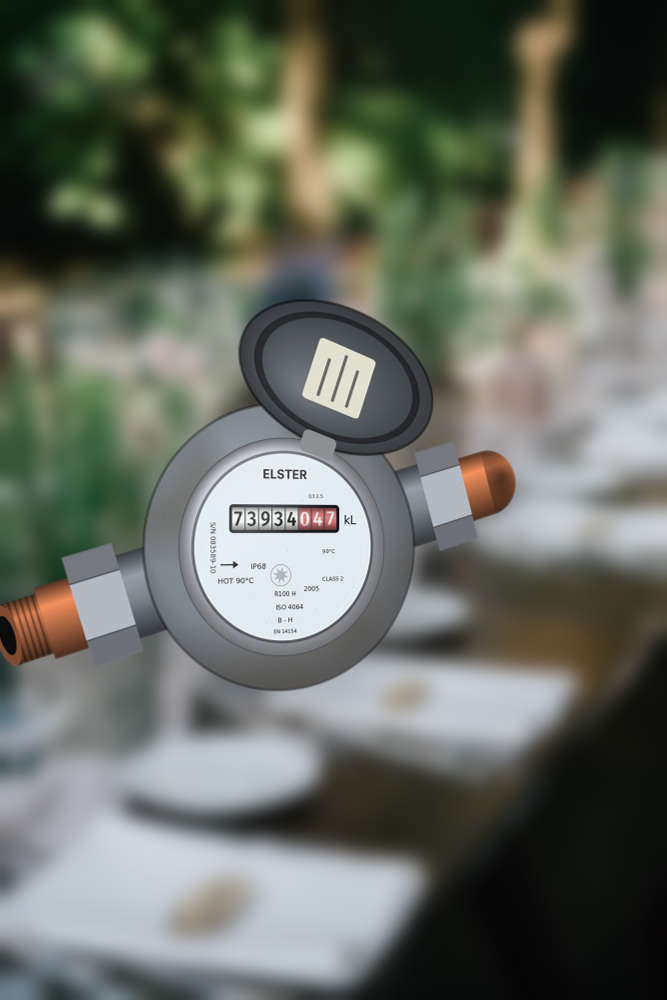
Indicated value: 73934.047 kL
